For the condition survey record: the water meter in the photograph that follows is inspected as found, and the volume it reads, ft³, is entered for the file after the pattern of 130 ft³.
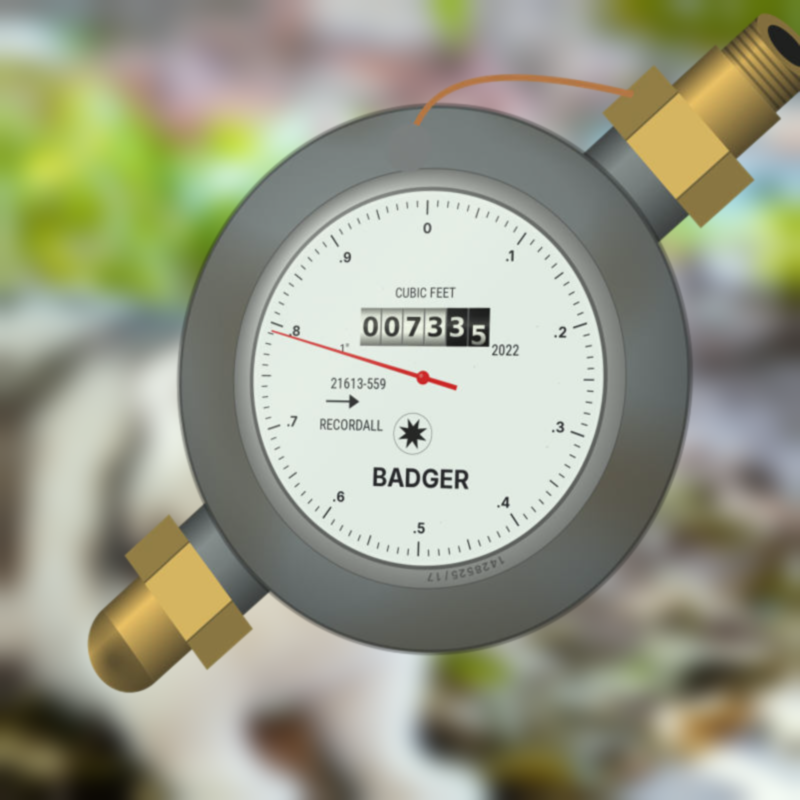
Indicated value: 7334.79 ft³
